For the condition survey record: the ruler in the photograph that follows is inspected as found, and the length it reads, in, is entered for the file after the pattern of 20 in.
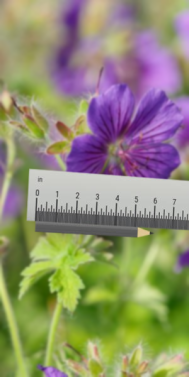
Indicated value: 6 in
